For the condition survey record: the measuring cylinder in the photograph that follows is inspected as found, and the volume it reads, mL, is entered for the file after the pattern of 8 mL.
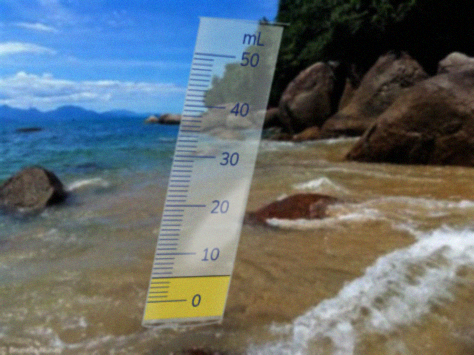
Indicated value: 5 mL
